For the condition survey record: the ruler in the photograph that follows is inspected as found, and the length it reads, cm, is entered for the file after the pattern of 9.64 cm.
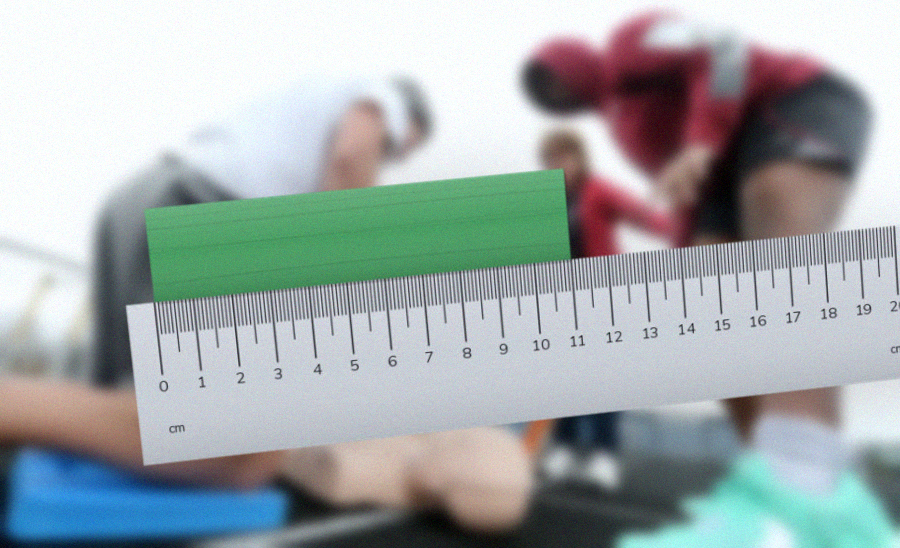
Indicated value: 11 cm
